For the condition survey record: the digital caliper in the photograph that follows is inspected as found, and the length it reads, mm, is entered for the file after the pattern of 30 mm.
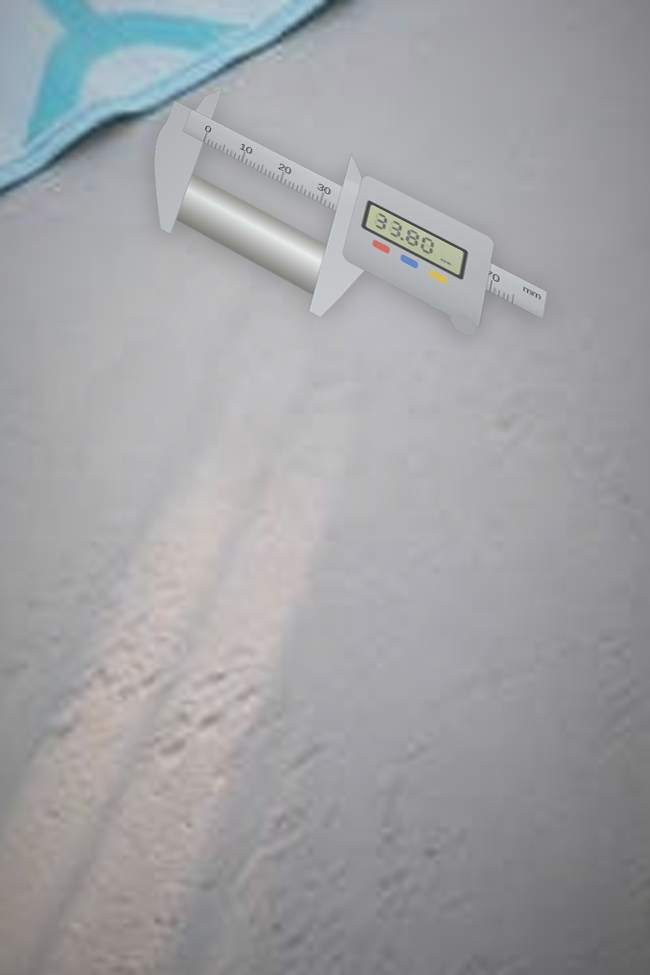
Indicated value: 33.80 mm
